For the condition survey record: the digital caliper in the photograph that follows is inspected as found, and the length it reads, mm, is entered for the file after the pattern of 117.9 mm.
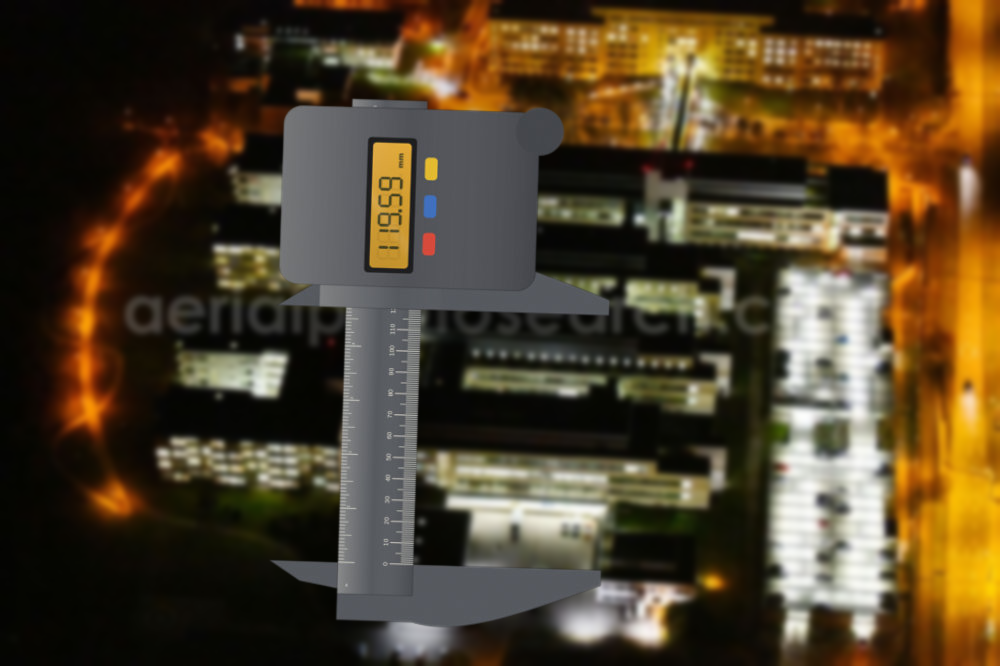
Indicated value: 119.59 mm
